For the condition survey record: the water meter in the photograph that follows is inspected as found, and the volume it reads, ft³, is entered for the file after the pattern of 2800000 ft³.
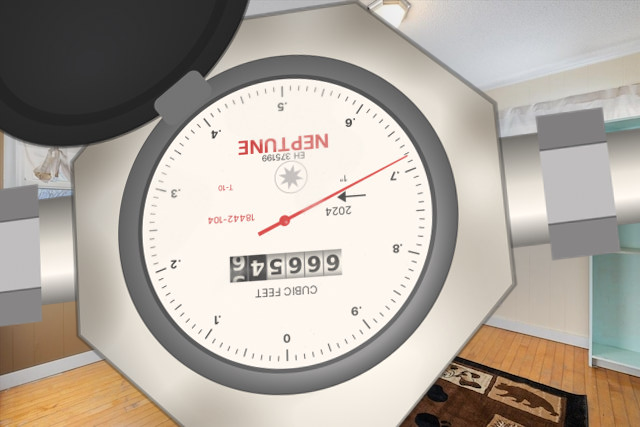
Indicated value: 666545.68 ft³
